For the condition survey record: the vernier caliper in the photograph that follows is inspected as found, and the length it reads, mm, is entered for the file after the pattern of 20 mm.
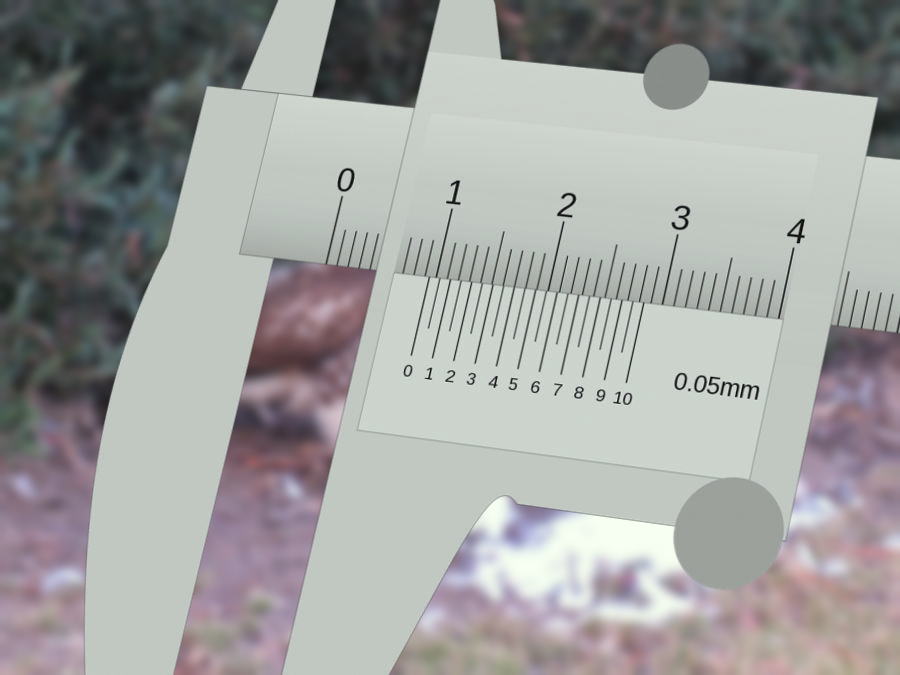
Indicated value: 9.4 mm
